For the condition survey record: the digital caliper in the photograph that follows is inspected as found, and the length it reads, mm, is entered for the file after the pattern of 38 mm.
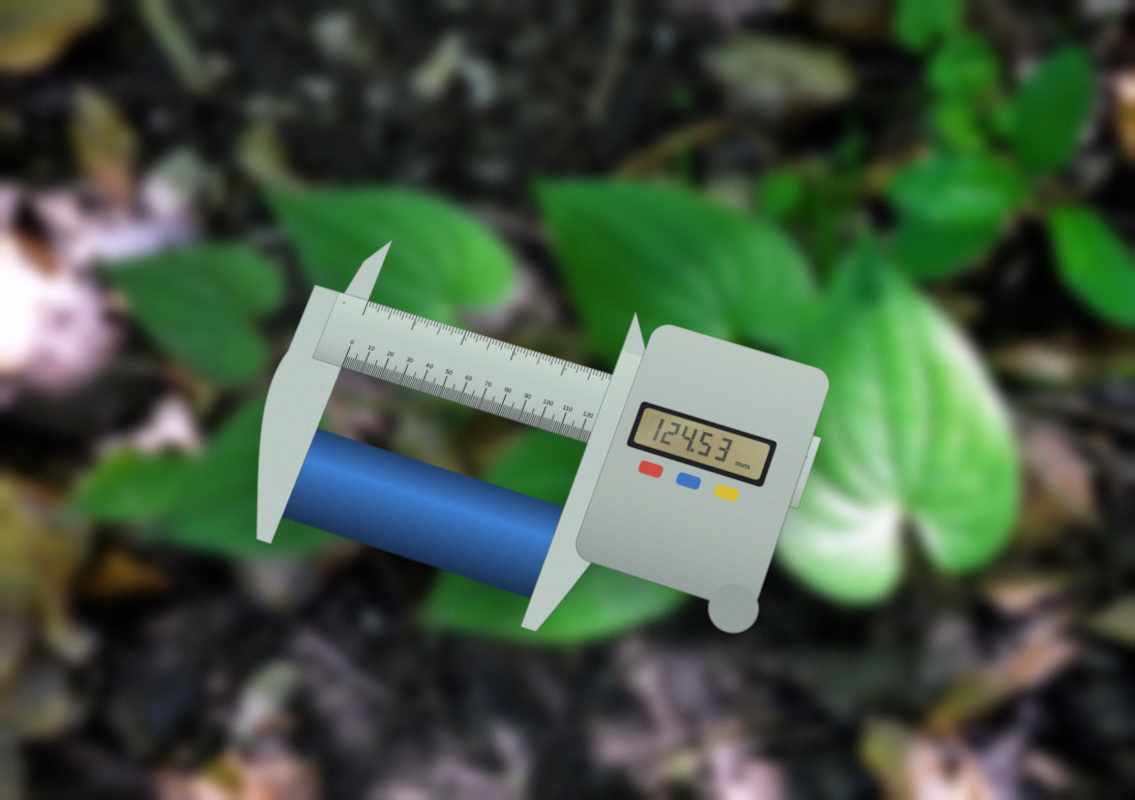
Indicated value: 124.53 mm
